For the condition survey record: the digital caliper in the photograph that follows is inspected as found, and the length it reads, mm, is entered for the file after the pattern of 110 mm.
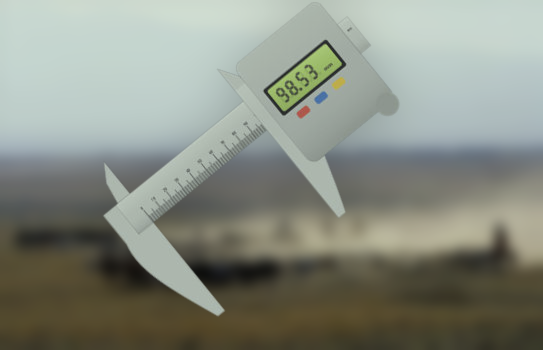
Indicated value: 98.53 mm
